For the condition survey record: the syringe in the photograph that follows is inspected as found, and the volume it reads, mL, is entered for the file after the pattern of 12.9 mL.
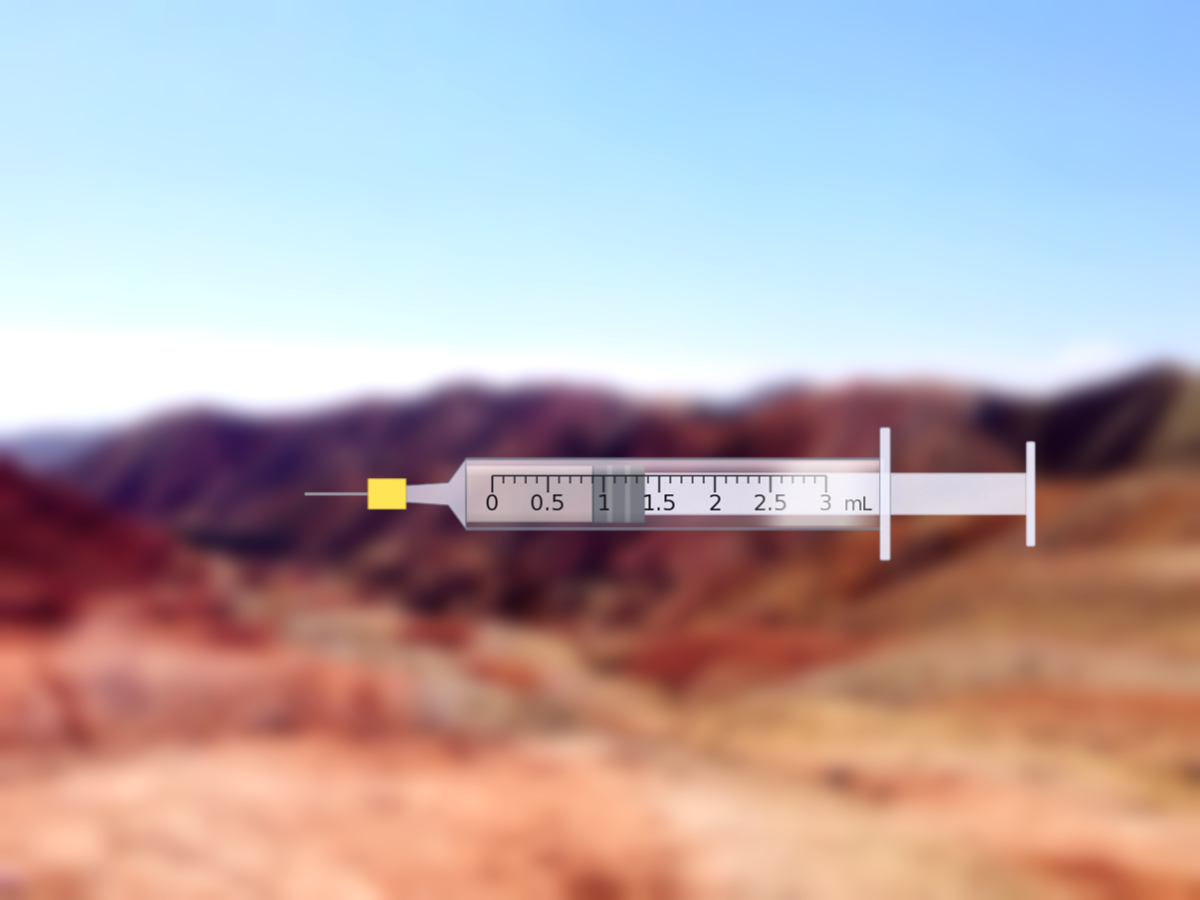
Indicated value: 0.9 mL
